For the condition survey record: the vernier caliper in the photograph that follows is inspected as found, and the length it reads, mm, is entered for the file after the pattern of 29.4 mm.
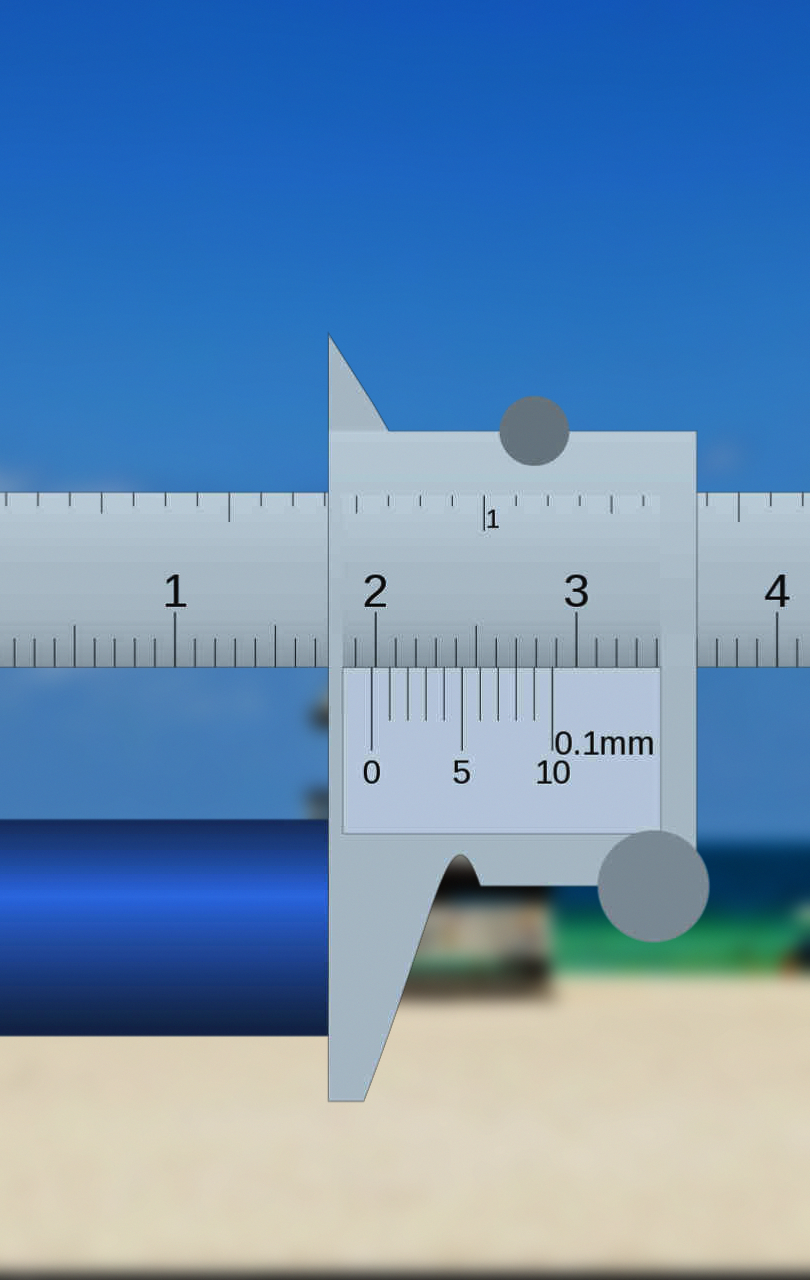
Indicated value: 19.8 mm
